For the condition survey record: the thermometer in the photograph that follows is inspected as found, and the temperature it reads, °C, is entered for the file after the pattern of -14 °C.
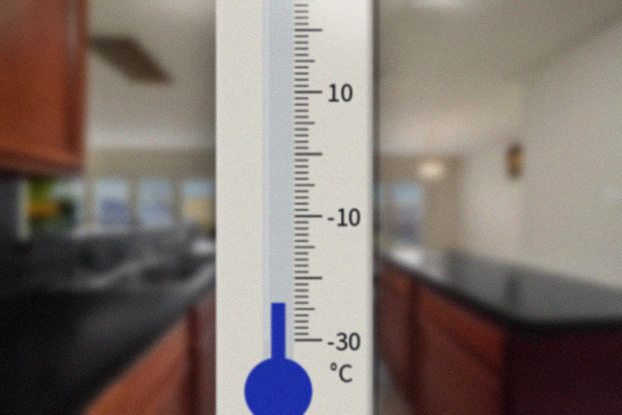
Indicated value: -24 °C
